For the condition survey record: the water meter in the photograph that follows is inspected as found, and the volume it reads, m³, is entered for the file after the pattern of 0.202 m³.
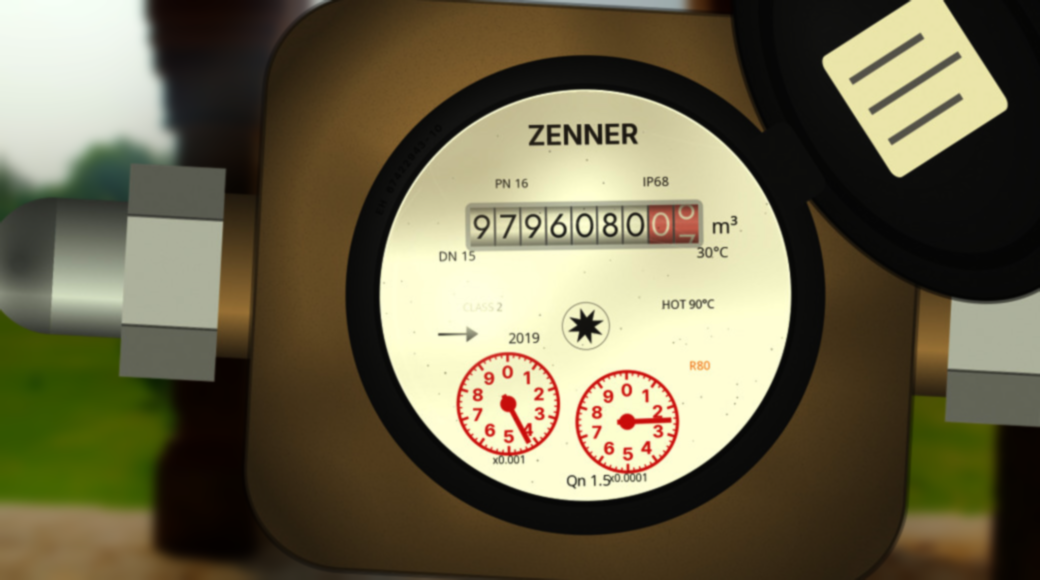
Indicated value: 9796080.0642 m³
